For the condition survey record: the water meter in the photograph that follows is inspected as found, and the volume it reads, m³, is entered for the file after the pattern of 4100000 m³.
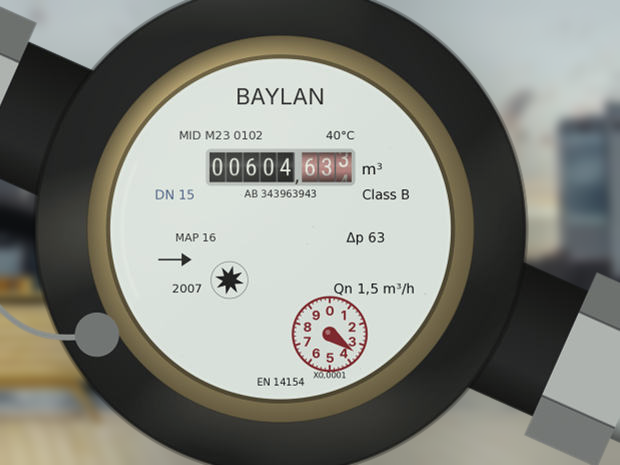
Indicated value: 604.6333 m³
